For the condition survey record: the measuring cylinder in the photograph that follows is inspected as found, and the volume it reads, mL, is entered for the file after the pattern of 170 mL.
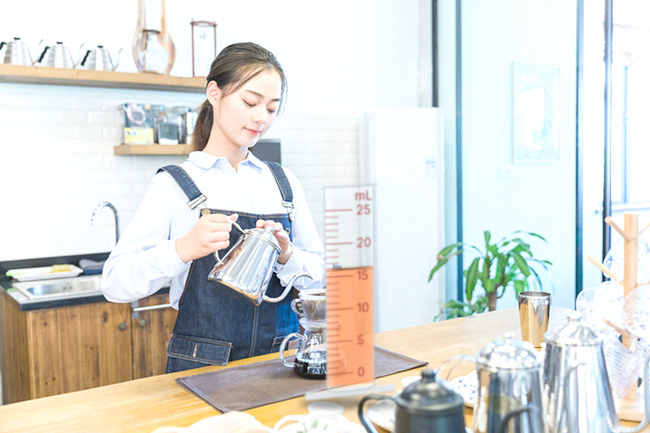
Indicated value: 16 mL
